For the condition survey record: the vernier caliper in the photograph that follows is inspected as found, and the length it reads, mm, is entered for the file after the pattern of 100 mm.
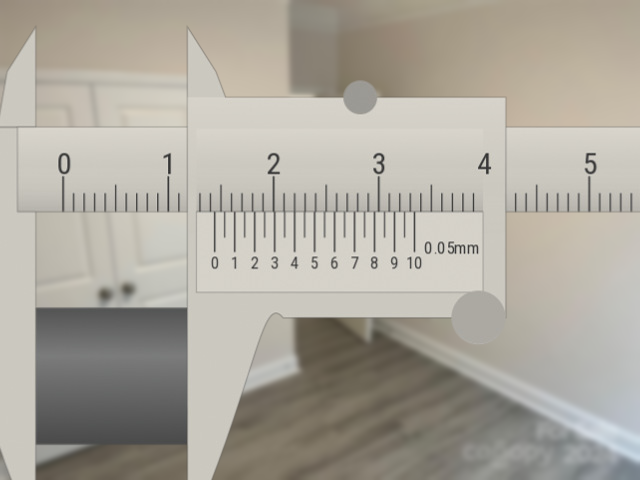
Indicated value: 14.4 mm
